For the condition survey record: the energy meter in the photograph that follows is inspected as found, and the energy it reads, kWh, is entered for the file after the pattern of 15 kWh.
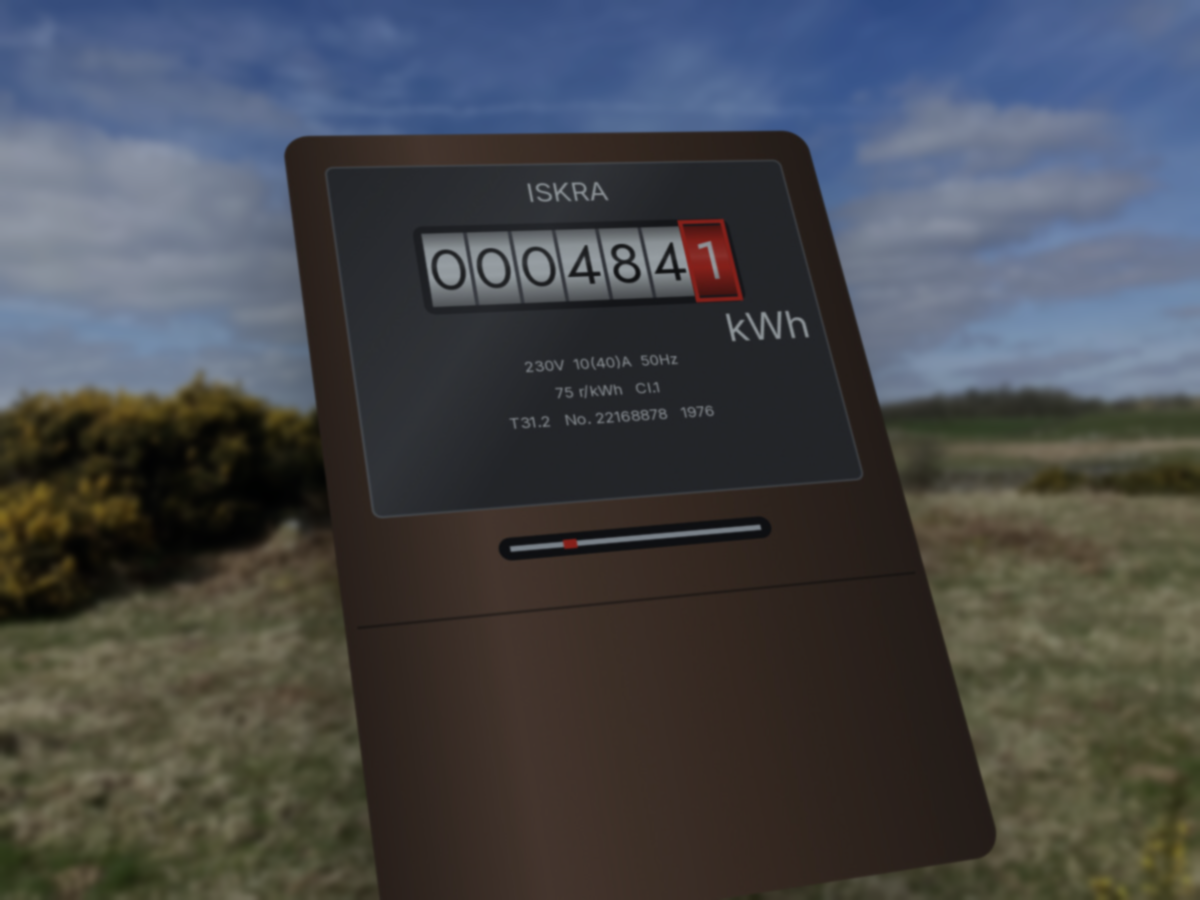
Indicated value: 484.1 kWh
